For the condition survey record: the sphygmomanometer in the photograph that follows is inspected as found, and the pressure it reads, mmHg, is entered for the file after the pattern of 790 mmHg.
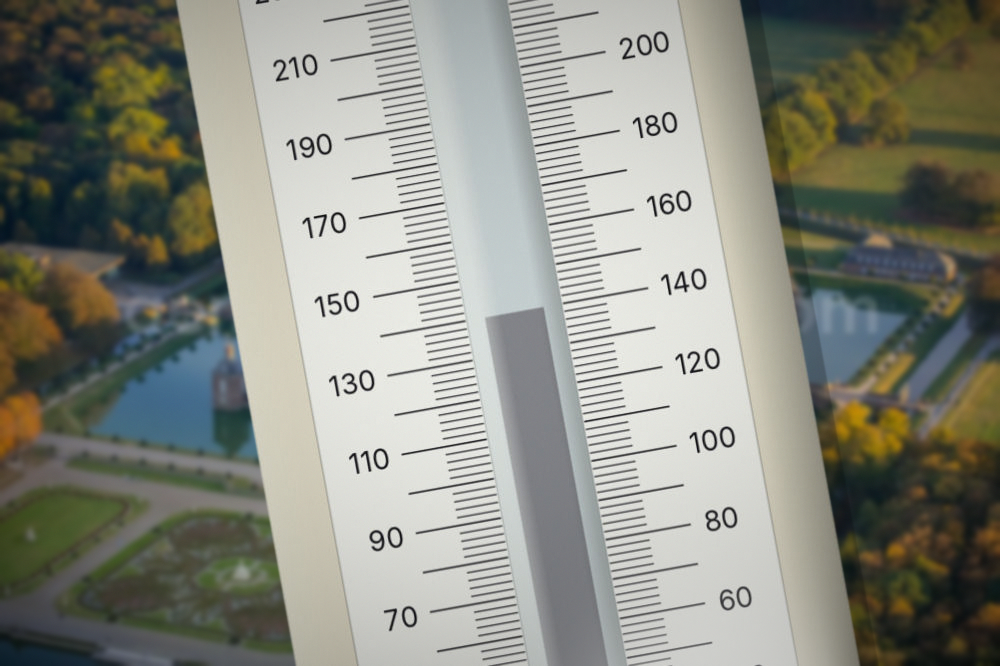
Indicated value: 140 mmHg
